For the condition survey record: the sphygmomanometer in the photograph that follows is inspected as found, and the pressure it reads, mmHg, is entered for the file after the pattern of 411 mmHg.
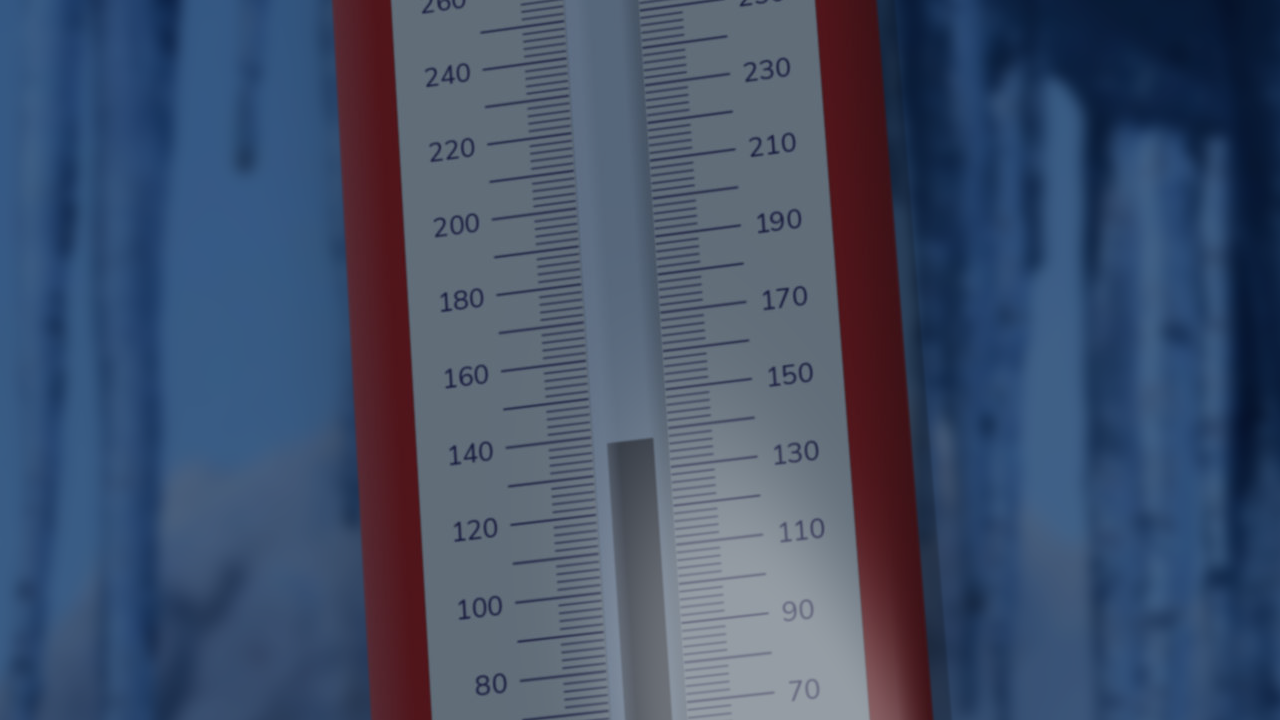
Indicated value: 138 mmHg
